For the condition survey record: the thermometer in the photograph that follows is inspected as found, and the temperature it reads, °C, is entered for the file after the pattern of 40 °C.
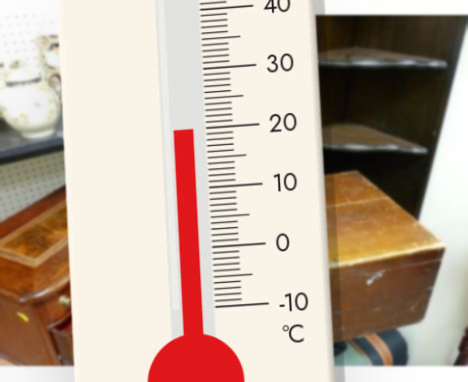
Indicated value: 20 °C
